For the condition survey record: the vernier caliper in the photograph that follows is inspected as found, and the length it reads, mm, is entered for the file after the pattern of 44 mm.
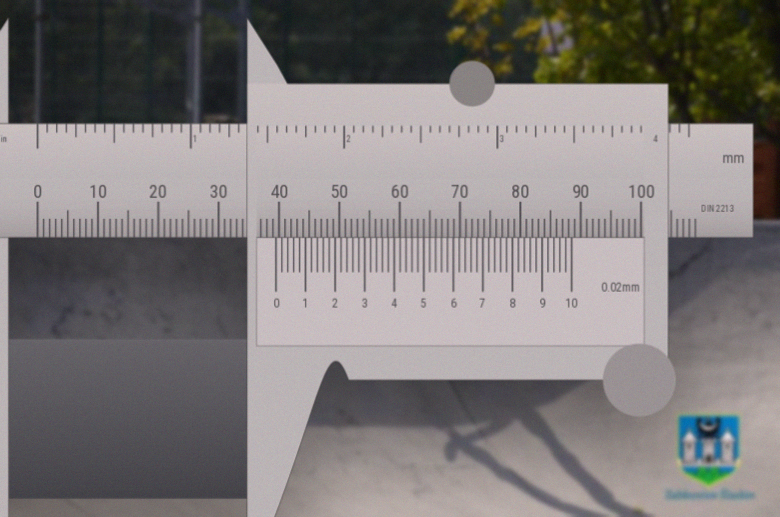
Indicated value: 39.5 mm
